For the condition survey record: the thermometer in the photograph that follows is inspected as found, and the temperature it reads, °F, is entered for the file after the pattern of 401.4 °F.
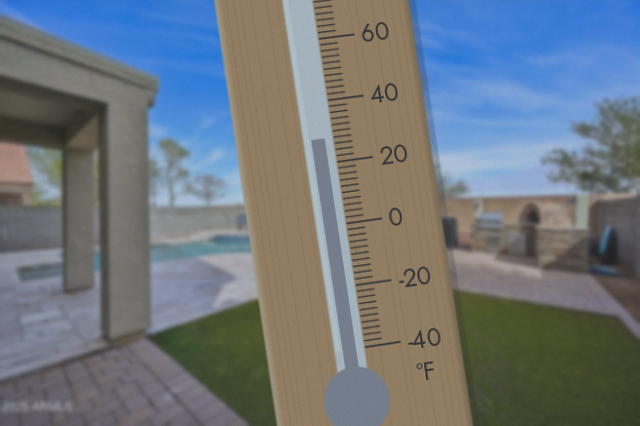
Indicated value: 28 °F
